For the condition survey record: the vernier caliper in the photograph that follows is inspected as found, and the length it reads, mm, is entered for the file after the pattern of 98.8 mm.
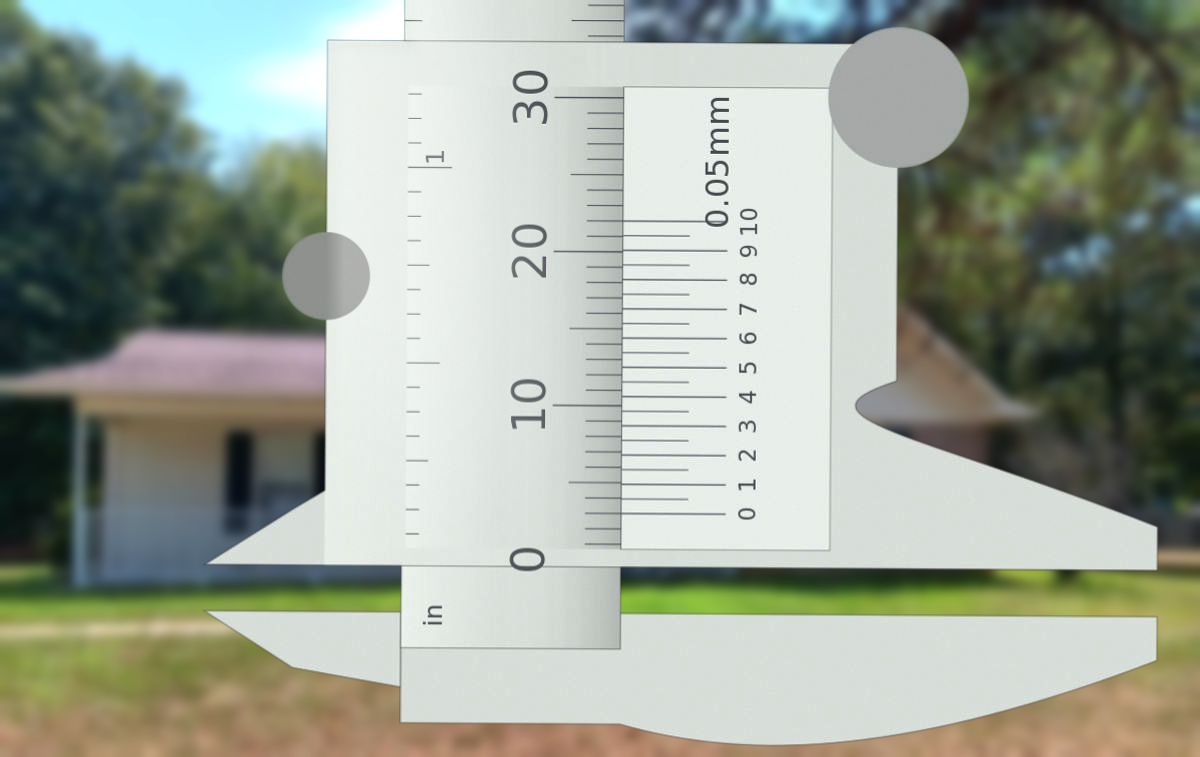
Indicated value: 3.0 mm
